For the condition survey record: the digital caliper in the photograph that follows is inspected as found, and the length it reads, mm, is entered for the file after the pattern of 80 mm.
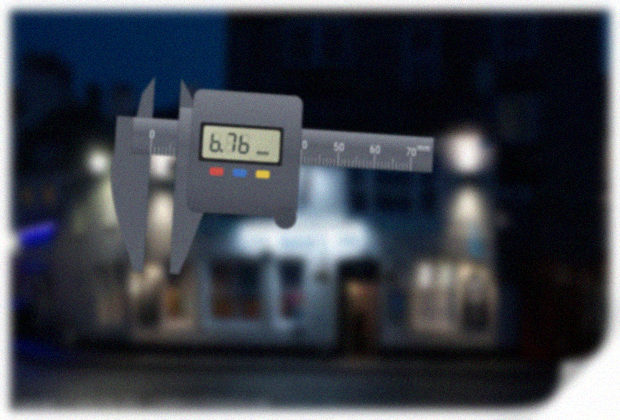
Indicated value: 6.76 mm
